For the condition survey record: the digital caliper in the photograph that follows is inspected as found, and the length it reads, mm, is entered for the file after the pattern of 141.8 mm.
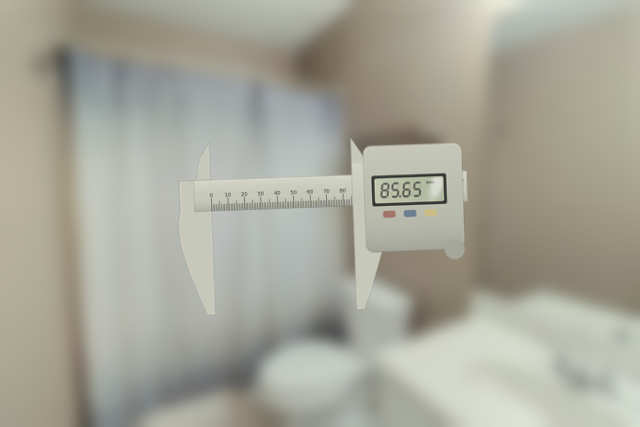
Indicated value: 85.65 mm
